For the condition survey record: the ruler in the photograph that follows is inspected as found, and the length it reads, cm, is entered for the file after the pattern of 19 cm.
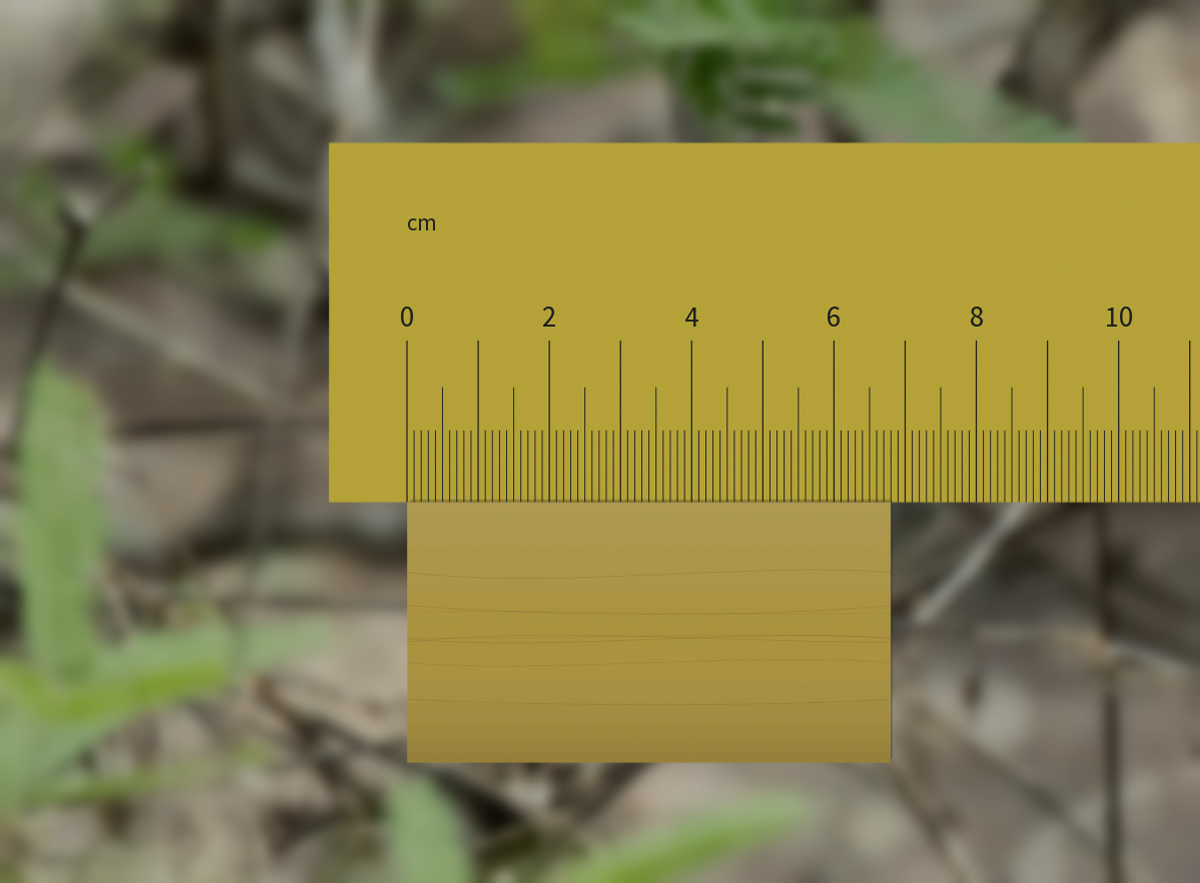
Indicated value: 6.8 cm
